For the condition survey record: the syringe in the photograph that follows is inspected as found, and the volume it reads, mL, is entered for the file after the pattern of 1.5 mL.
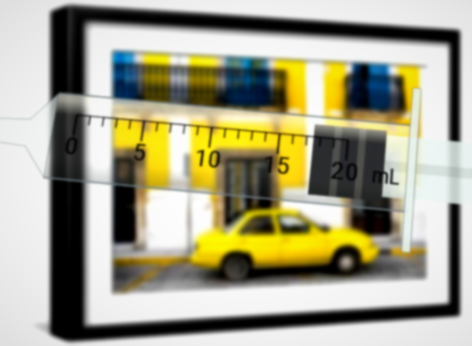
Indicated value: 17.5 mL
